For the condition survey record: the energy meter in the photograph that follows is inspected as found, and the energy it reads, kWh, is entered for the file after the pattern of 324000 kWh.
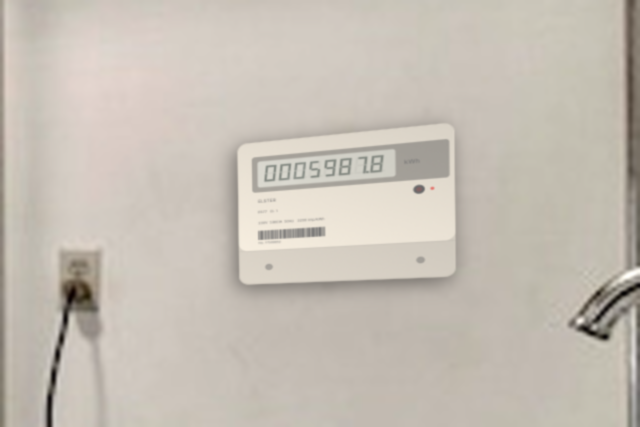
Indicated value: 5987.8 kWh
